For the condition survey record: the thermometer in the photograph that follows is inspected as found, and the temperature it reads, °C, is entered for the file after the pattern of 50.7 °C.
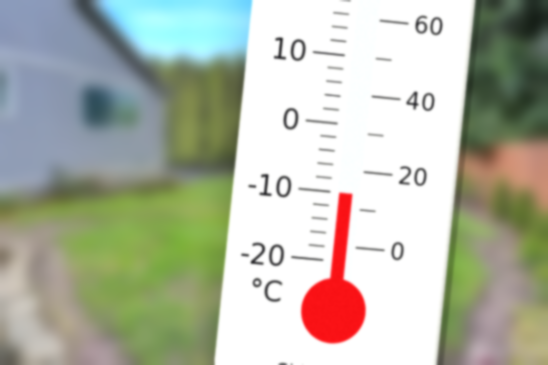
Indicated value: -10 °C
